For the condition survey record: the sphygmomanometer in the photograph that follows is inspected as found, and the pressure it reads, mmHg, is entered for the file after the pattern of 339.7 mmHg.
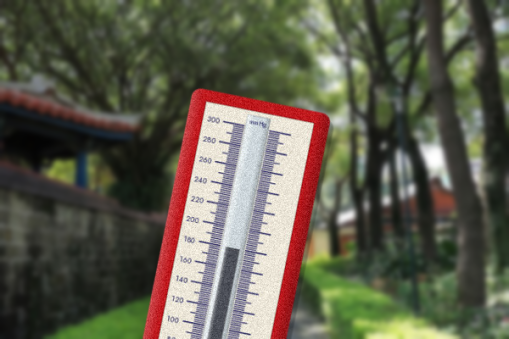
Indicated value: 180 mmHg
